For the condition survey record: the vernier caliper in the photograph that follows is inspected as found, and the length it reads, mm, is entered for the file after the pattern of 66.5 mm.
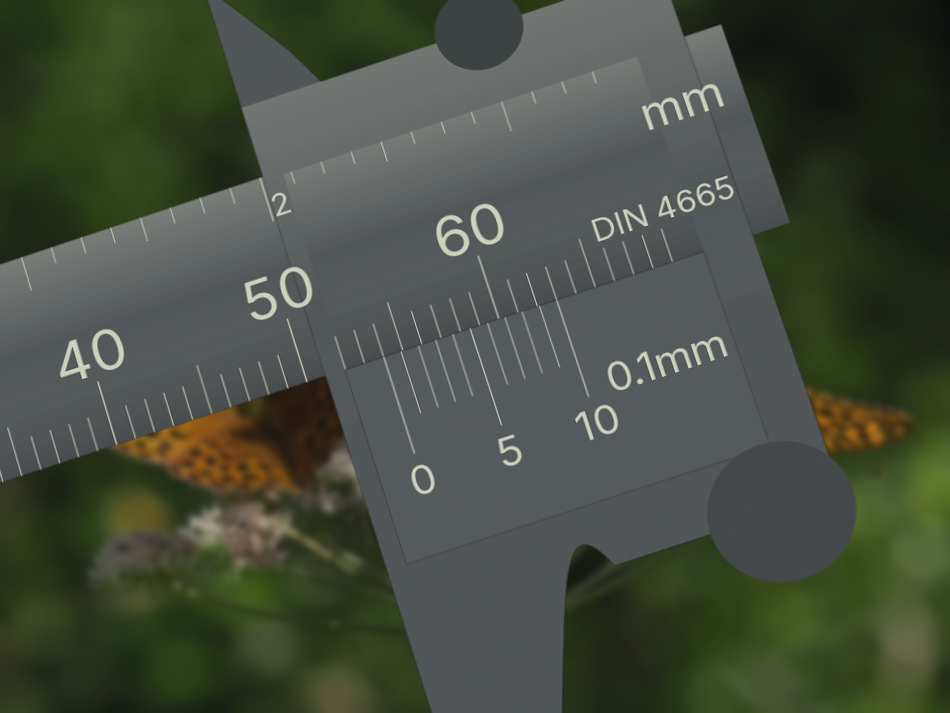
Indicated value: 54.0 mm
